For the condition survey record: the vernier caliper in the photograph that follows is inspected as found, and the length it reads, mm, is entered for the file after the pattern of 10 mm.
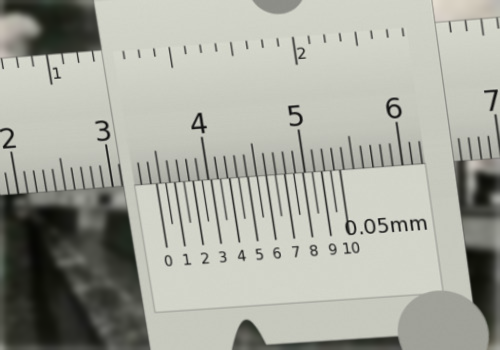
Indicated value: 34.6 mm
